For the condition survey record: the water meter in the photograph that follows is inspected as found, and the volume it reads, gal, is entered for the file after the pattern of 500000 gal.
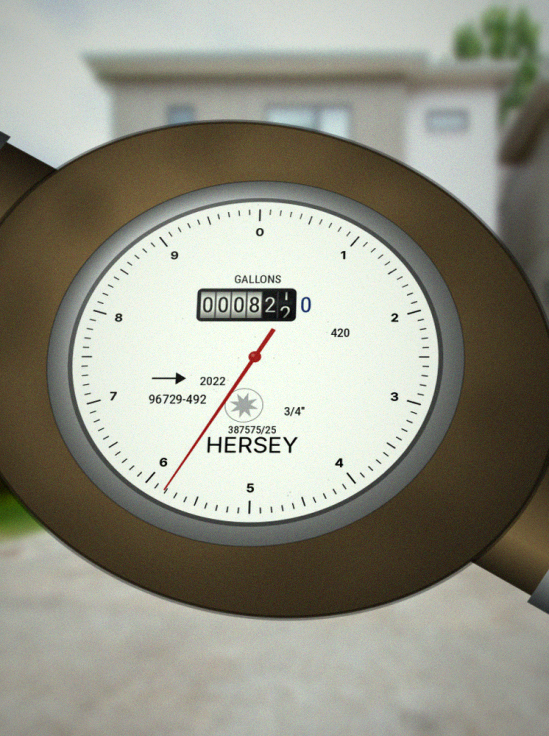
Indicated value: 8215.8 gal
